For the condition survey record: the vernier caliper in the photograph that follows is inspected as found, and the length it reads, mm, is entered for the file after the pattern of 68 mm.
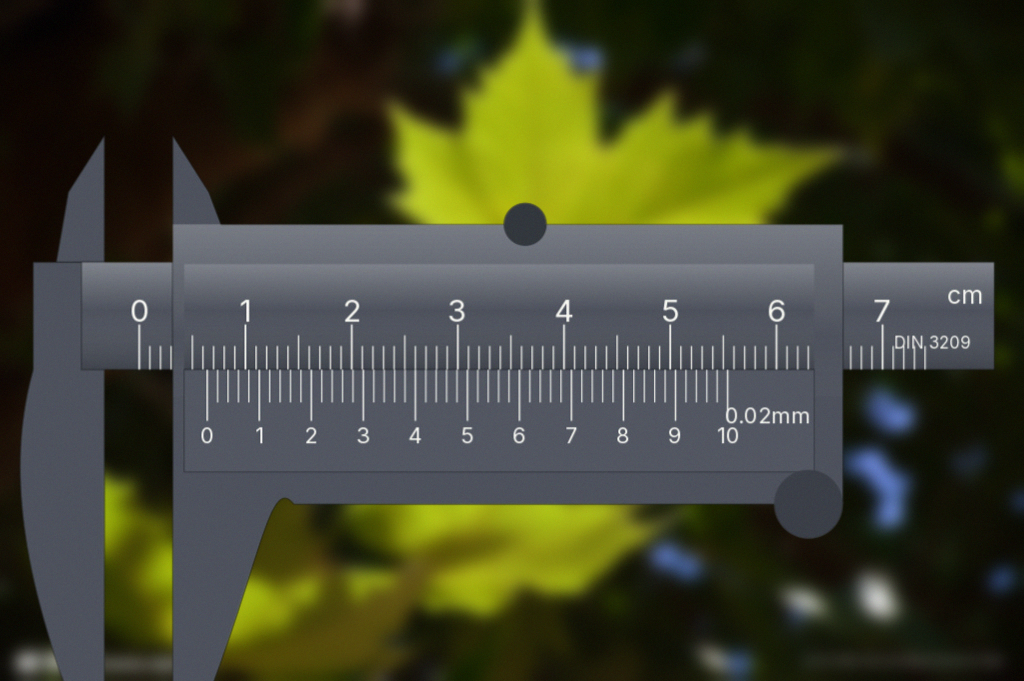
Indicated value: 6.4 mm
